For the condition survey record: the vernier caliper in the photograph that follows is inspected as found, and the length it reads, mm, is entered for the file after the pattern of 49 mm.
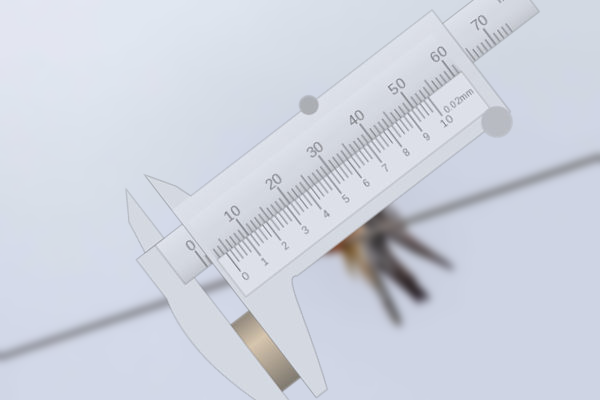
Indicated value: 4.5 mm
